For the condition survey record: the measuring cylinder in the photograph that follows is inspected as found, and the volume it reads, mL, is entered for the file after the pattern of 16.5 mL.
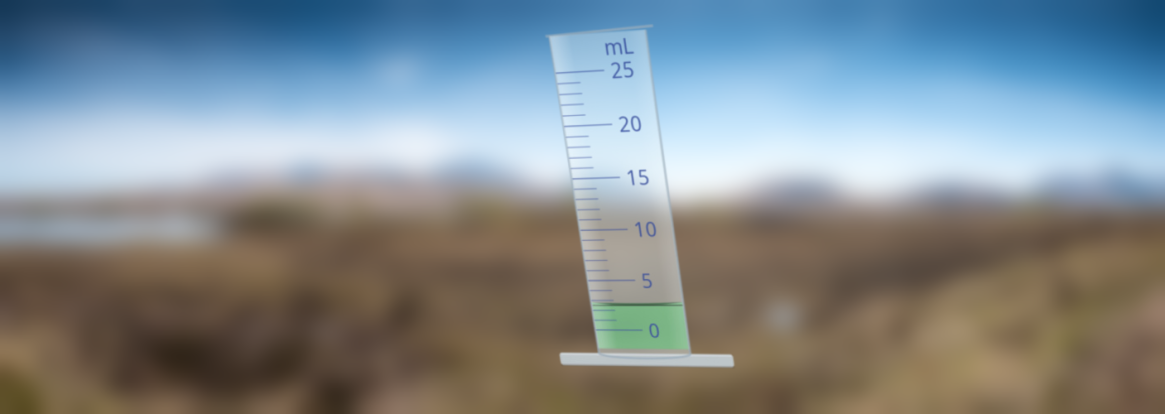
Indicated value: 2.5 mL
